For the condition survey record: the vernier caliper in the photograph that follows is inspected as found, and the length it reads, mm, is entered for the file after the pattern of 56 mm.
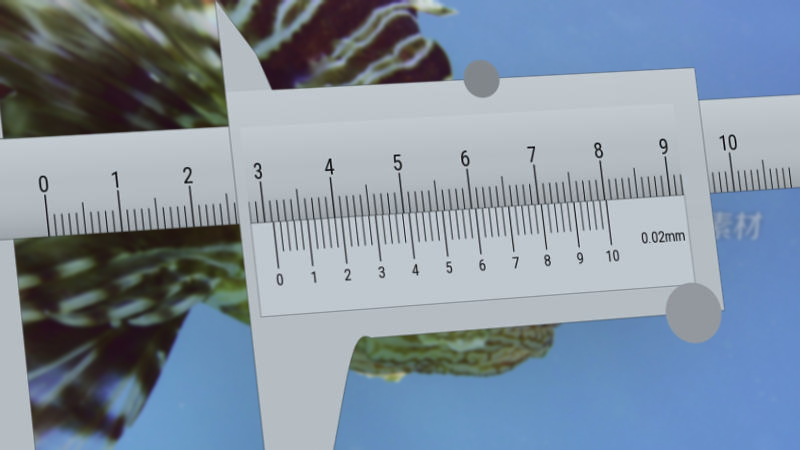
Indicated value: 31.2 mm
